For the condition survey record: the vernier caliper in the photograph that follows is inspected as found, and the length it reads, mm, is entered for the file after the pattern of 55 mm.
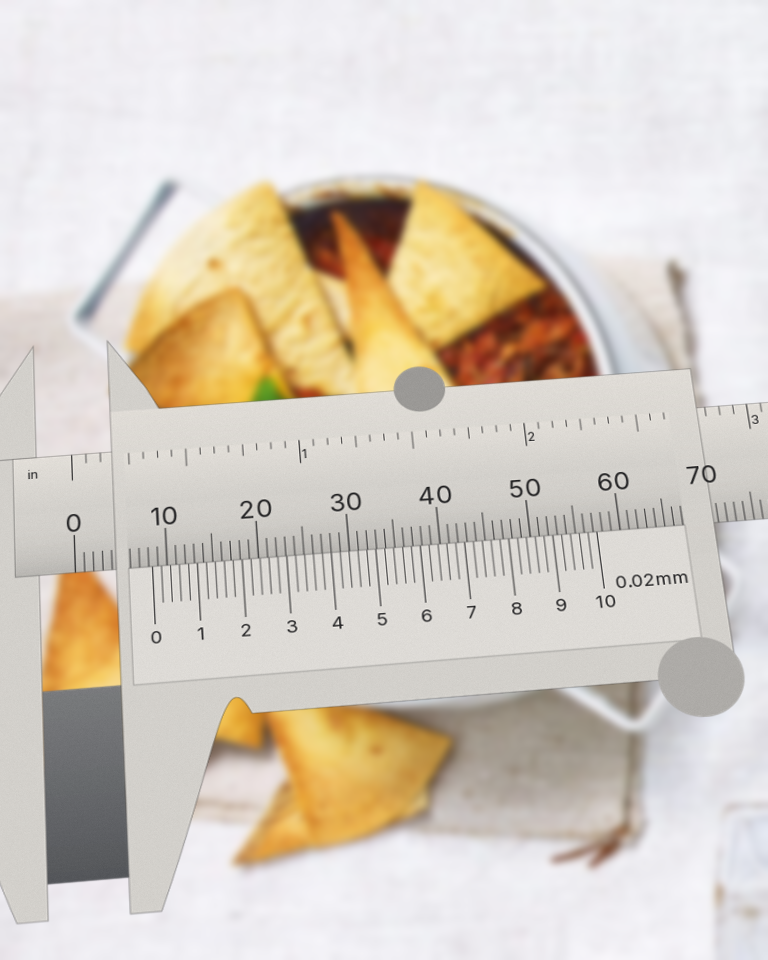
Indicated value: 8.4 mm
